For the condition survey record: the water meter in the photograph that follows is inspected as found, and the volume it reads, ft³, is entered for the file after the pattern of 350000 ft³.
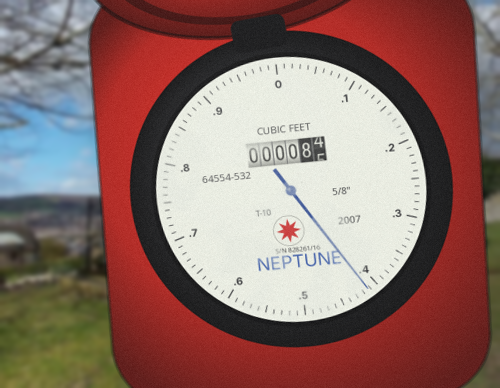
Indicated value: 84.41 ft³
